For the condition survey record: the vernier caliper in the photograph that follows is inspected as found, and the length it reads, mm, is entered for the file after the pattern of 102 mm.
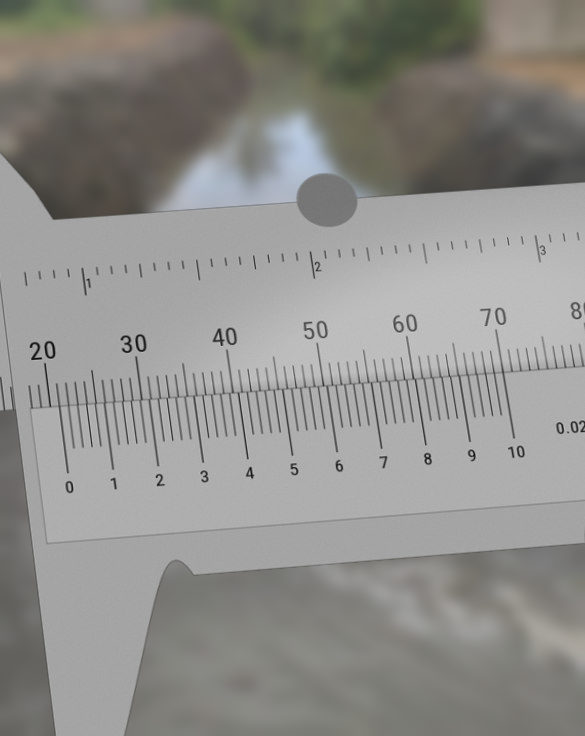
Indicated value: 21.0 mm
